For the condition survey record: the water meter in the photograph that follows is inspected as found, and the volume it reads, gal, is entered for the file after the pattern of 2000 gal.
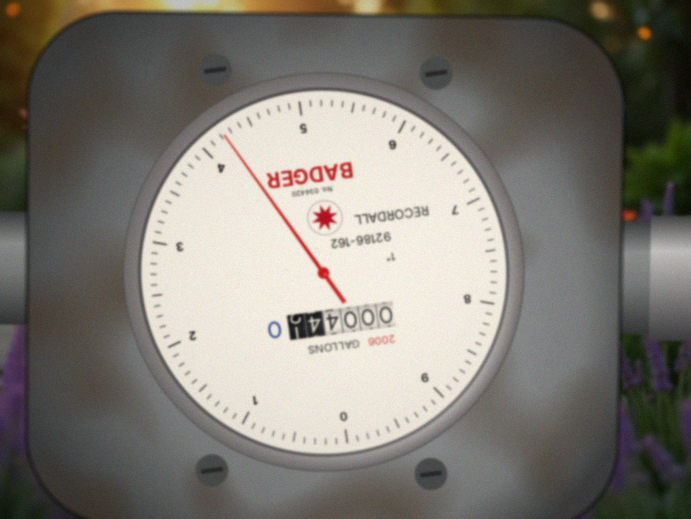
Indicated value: 4414.2 gal
